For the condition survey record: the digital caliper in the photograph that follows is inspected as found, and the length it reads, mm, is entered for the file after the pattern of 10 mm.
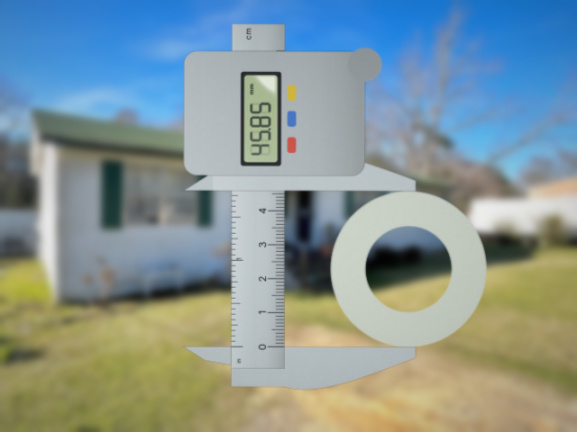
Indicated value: 45.85 mm
